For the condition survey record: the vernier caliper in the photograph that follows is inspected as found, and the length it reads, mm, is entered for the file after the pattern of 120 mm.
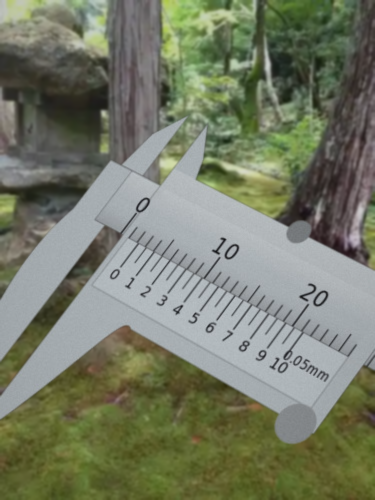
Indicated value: 2.2 mm
